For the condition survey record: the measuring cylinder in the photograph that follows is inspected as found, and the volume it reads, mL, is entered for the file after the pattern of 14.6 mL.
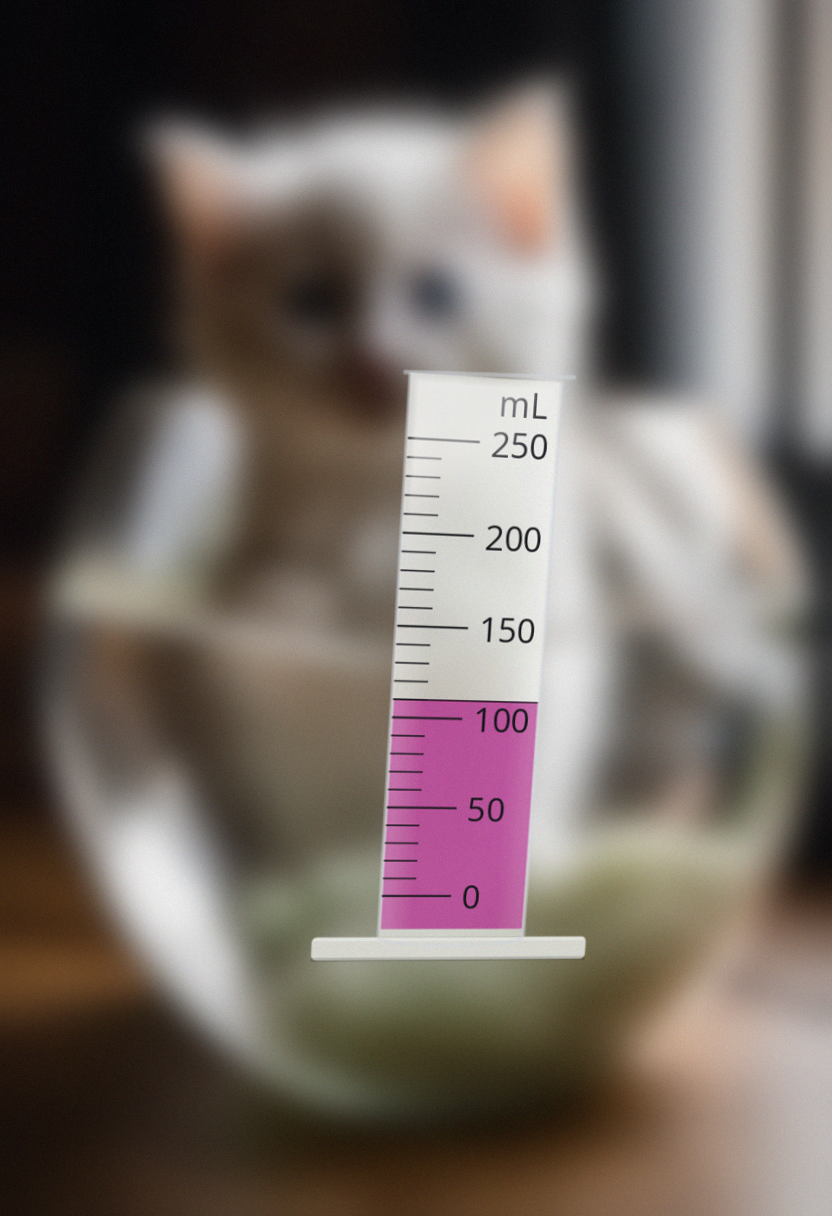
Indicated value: 110 mL
